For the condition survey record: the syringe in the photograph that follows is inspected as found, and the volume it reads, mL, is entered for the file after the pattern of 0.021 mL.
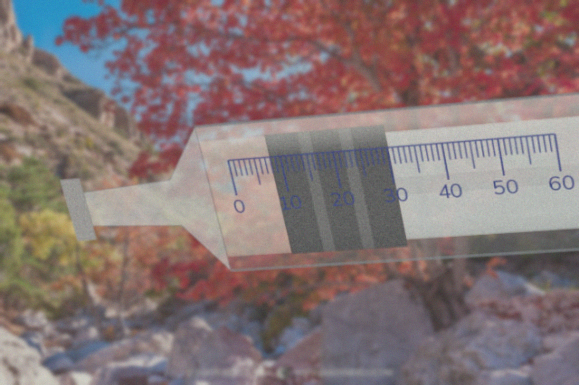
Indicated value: 8 mL
